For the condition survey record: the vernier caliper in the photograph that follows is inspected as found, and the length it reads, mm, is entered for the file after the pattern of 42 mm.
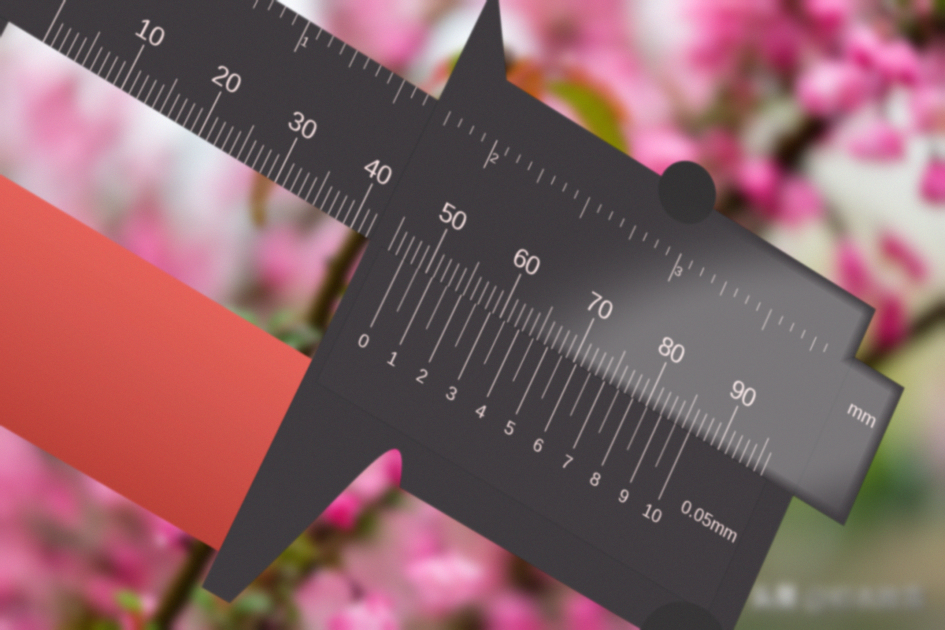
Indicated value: 47.0 mm
